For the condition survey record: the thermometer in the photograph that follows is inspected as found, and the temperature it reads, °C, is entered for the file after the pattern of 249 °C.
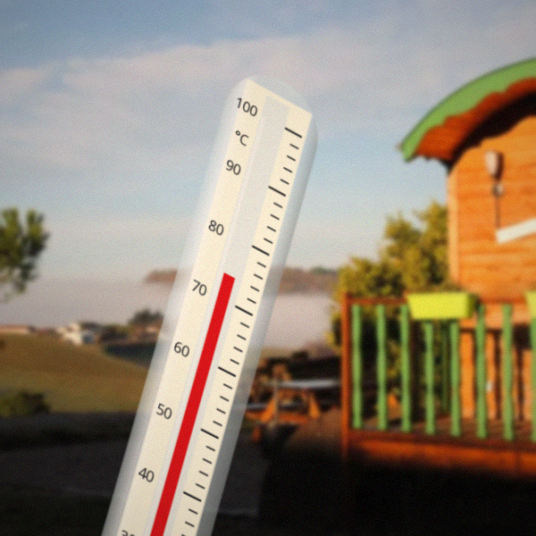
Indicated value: 74 °C
